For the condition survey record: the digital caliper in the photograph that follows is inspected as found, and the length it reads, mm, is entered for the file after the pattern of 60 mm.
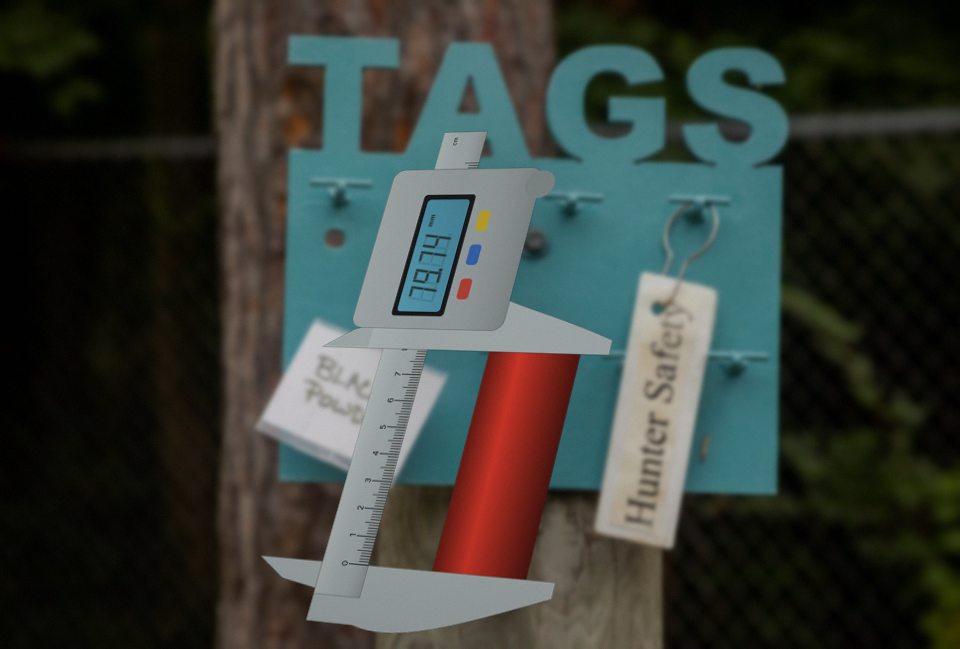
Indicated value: 79.74 mm
